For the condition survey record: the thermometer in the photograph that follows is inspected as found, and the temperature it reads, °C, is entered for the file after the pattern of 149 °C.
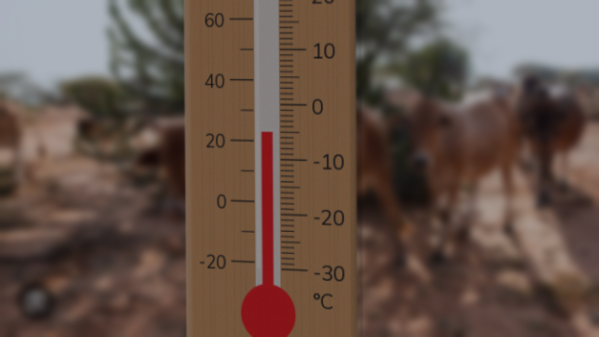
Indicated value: -5 °C
